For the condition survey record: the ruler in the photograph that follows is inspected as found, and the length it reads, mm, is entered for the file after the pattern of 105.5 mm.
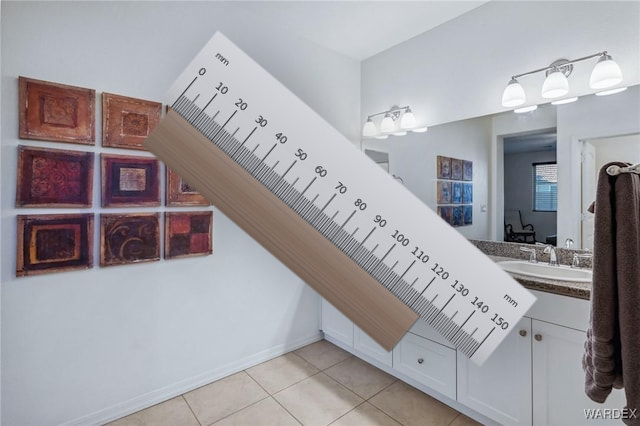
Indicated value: 125 mm
